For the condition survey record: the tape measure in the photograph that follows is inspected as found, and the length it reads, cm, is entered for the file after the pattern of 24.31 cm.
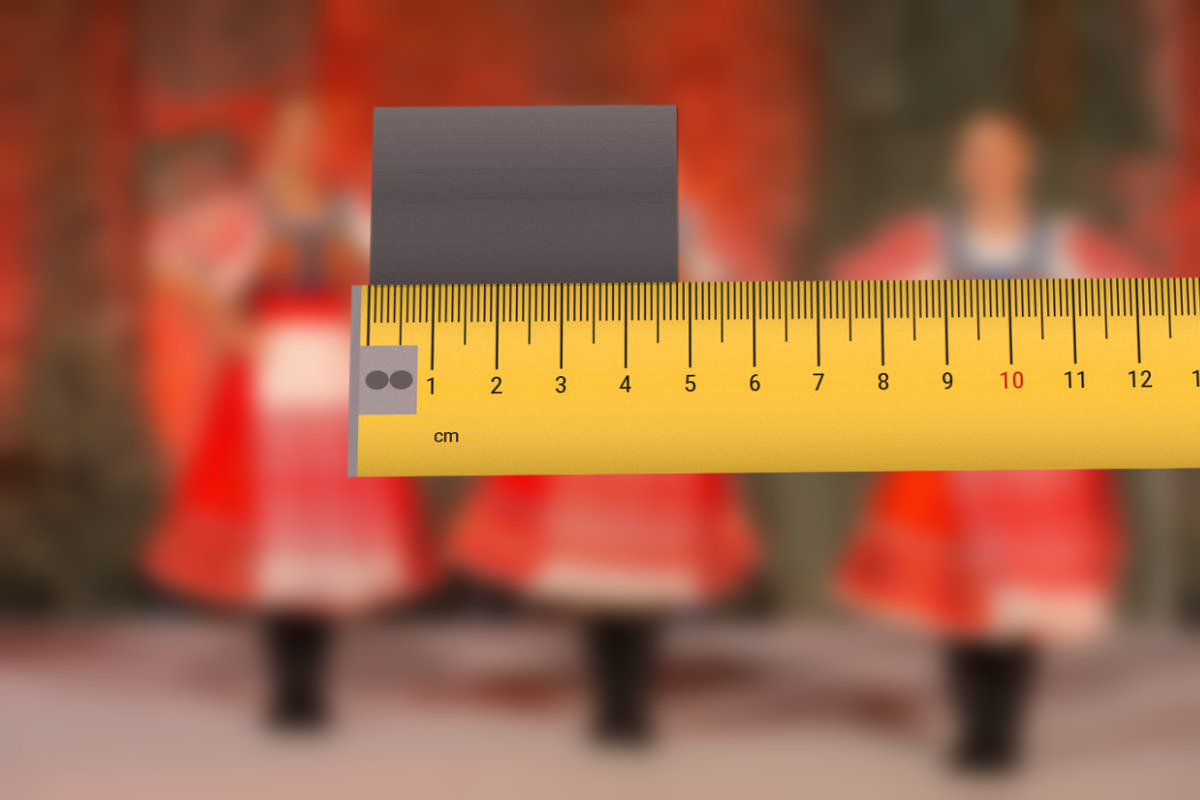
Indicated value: 4.8 cm
